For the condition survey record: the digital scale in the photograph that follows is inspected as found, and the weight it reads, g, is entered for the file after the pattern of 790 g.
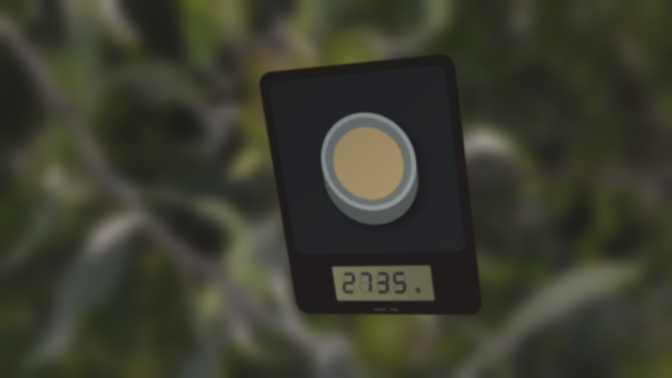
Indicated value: 2735 g
